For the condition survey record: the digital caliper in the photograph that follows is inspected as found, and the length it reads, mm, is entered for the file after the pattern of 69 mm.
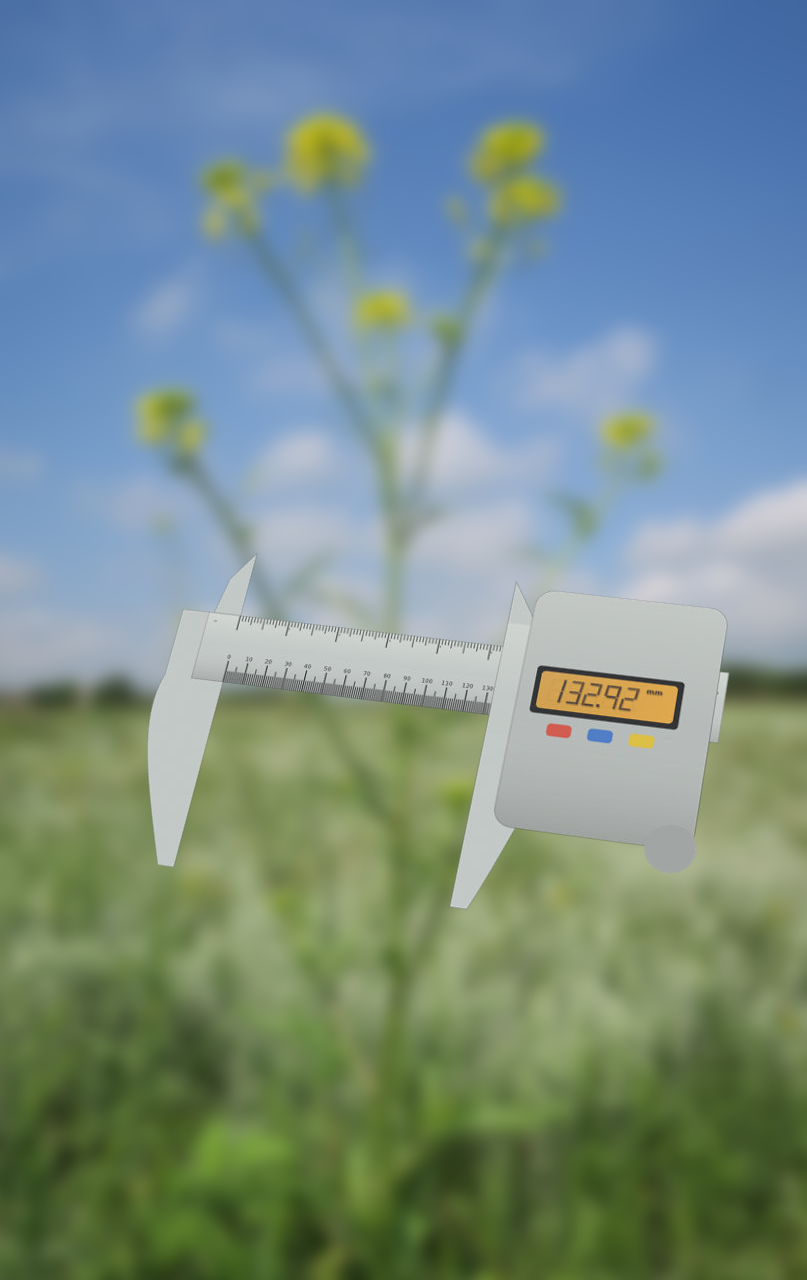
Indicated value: 132.92 mm
